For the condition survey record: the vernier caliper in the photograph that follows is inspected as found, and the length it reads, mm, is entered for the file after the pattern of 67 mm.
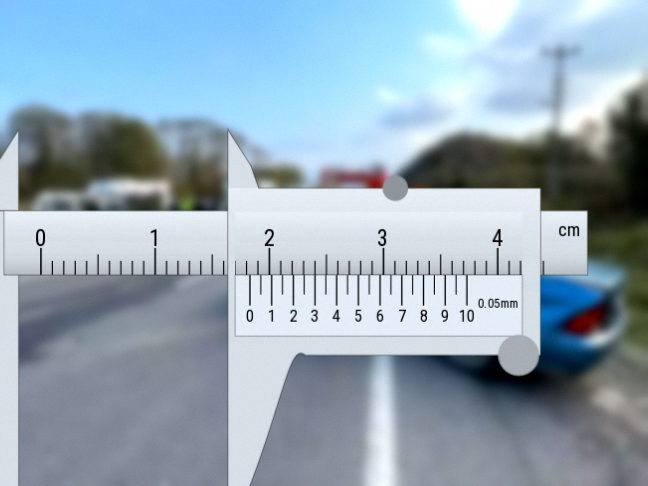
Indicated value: 18.3 mm
